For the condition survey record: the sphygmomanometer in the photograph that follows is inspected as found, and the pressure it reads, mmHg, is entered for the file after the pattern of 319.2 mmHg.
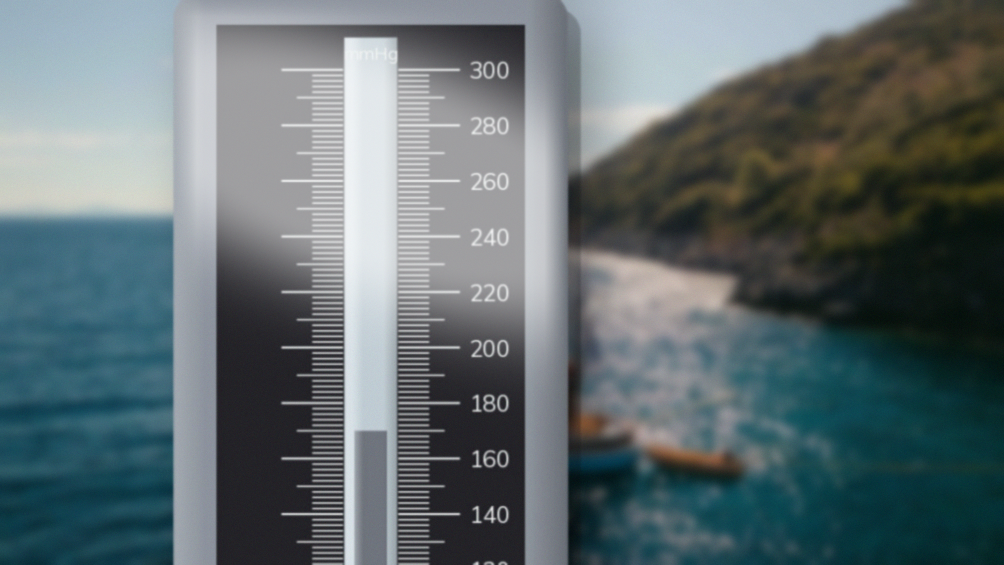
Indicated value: 170 mmHg
